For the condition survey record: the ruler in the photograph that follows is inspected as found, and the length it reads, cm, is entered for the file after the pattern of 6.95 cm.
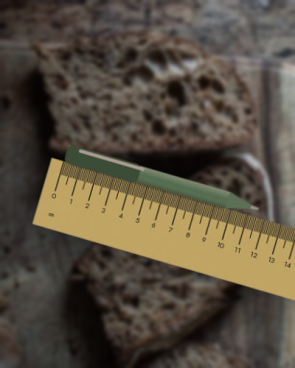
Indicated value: 11.5 cm
